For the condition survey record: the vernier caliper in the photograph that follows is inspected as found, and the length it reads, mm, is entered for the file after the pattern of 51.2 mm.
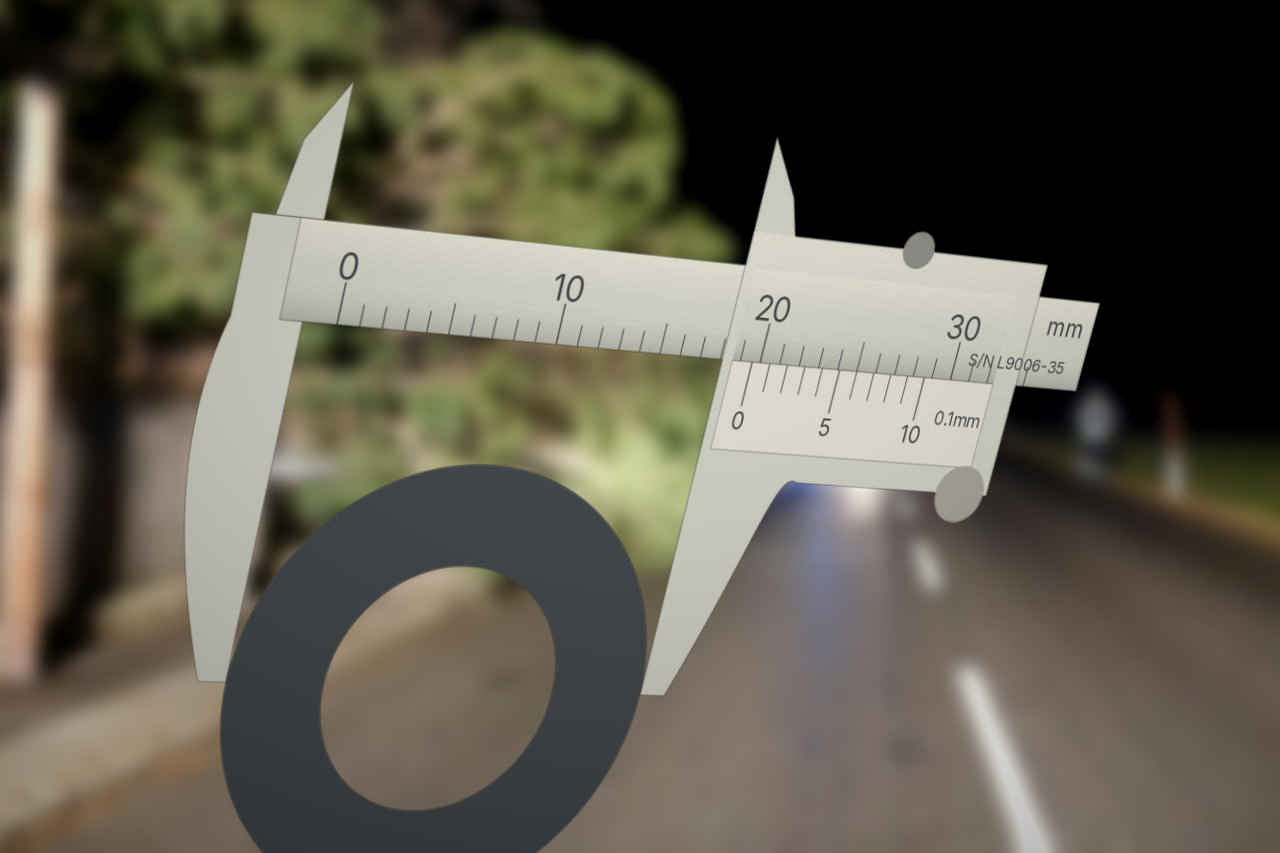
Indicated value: 19.6 mm
